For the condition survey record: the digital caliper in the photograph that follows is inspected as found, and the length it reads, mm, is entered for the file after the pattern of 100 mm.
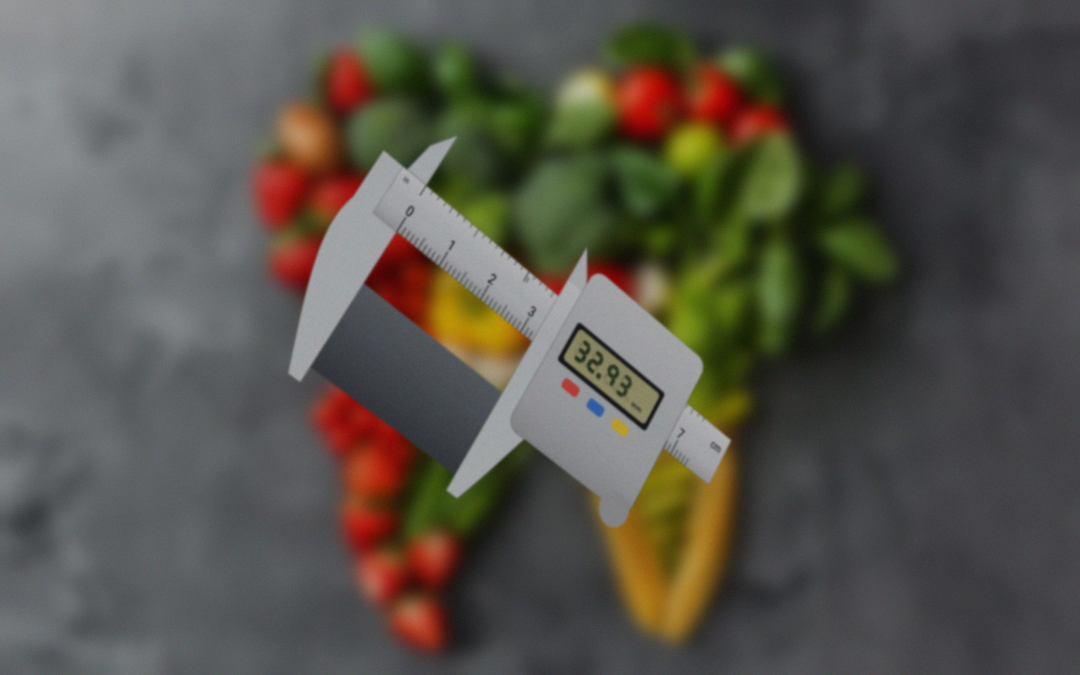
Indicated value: 32.93 mm
